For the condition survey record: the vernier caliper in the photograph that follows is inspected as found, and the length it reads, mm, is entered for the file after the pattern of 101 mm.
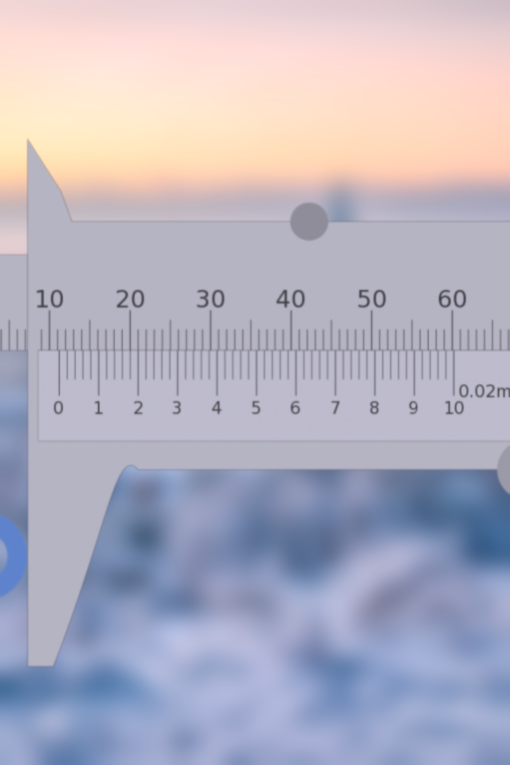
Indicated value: 11.2 mm
